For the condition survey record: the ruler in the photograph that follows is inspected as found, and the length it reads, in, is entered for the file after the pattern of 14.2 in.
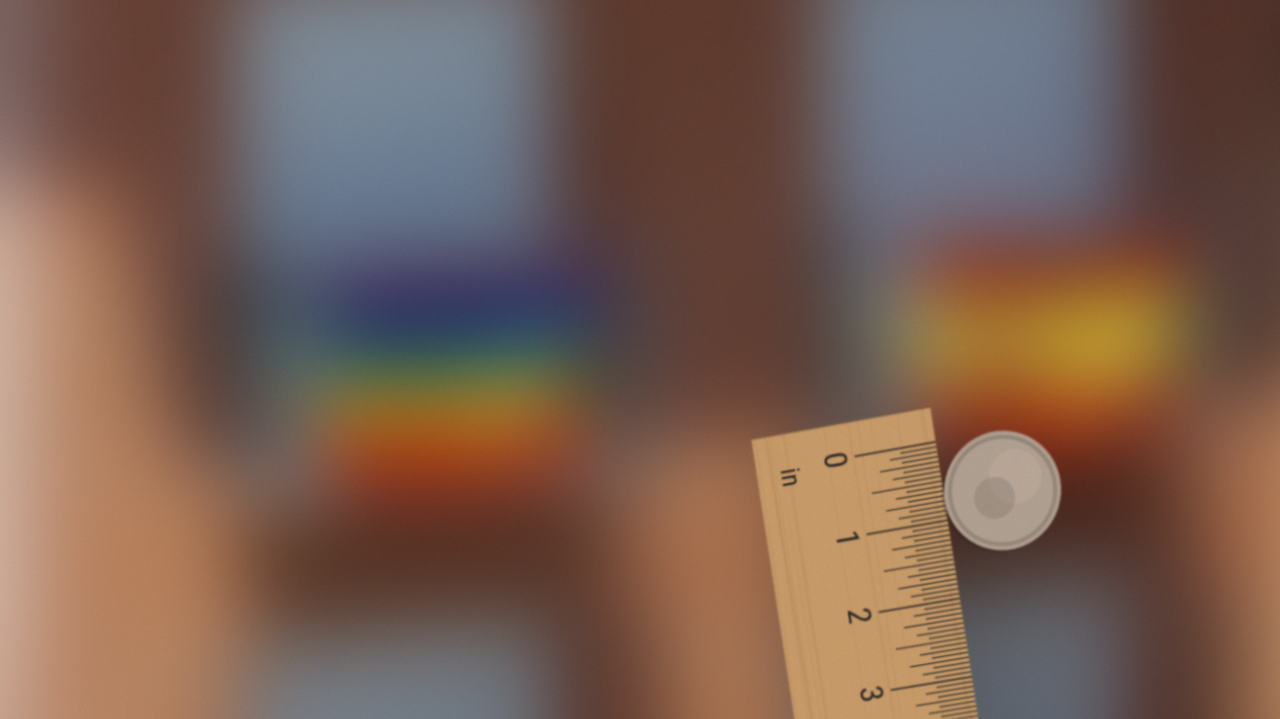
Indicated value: 1.5 in
